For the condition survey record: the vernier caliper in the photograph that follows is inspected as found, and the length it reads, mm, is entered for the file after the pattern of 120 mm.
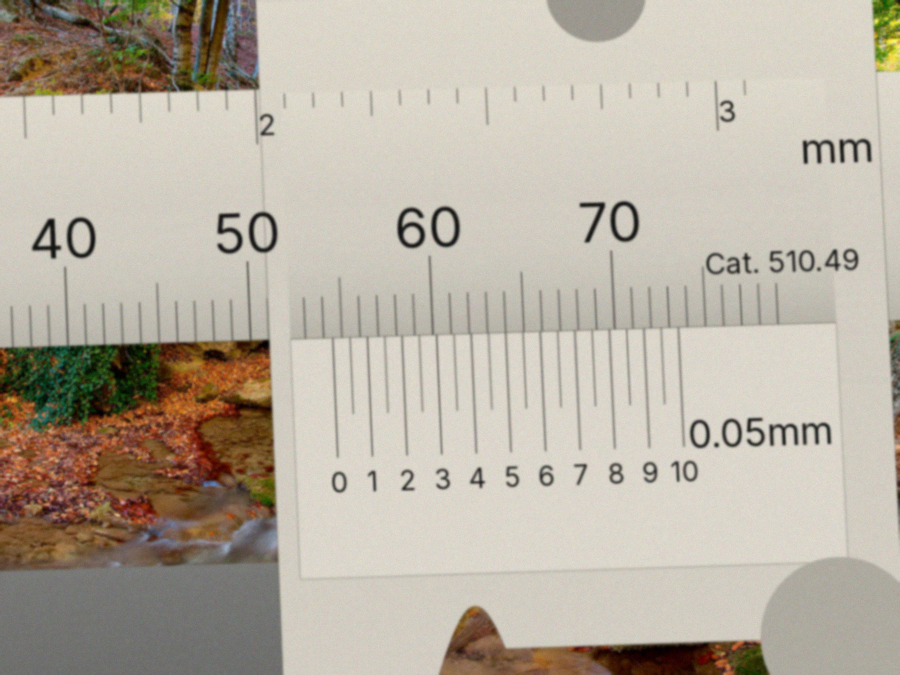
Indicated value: 54.5 mm
